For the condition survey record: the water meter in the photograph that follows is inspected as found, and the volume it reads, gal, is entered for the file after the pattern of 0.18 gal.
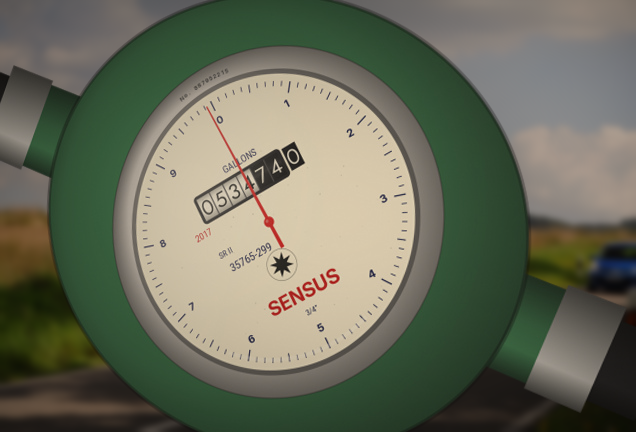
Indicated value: 534739.9 gal
